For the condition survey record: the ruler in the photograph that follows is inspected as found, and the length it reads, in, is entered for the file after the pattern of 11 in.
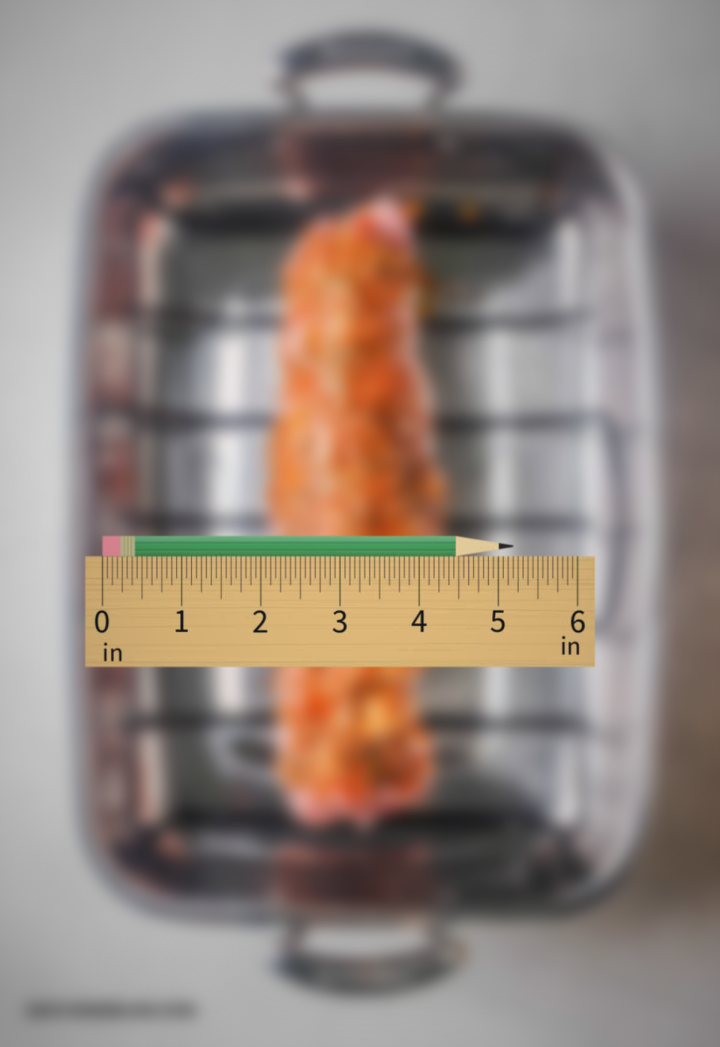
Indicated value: 5.1875 in
